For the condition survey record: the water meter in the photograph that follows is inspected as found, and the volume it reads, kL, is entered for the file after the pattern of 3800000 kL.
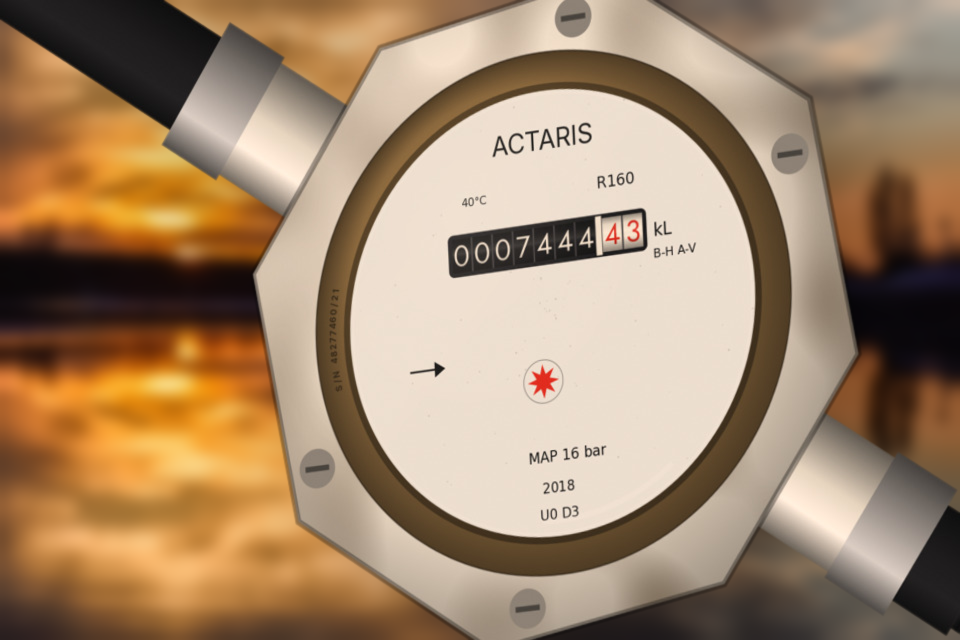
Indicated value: 7444.43 kL
